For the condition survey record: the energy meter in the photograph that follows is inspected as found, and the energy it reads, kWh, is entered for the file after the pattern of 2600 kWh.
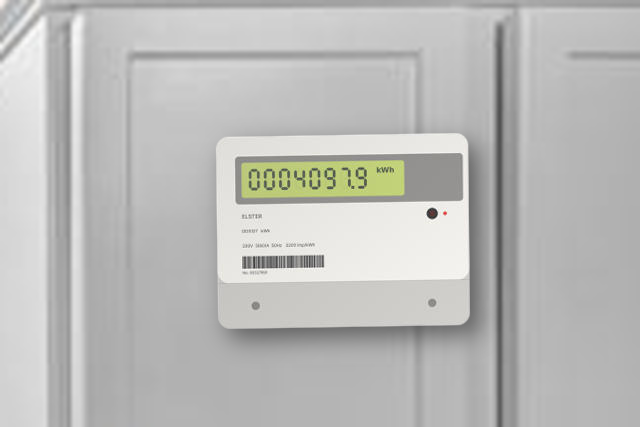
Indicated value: 4097.9 kWh
